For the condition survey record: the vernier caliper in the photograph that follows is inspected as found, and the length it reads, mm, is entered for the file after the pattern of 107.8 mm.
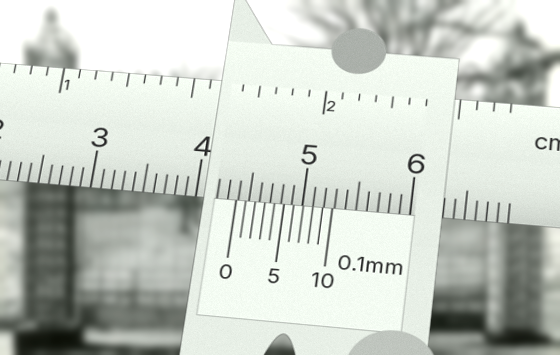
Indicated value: 43.8 mm
